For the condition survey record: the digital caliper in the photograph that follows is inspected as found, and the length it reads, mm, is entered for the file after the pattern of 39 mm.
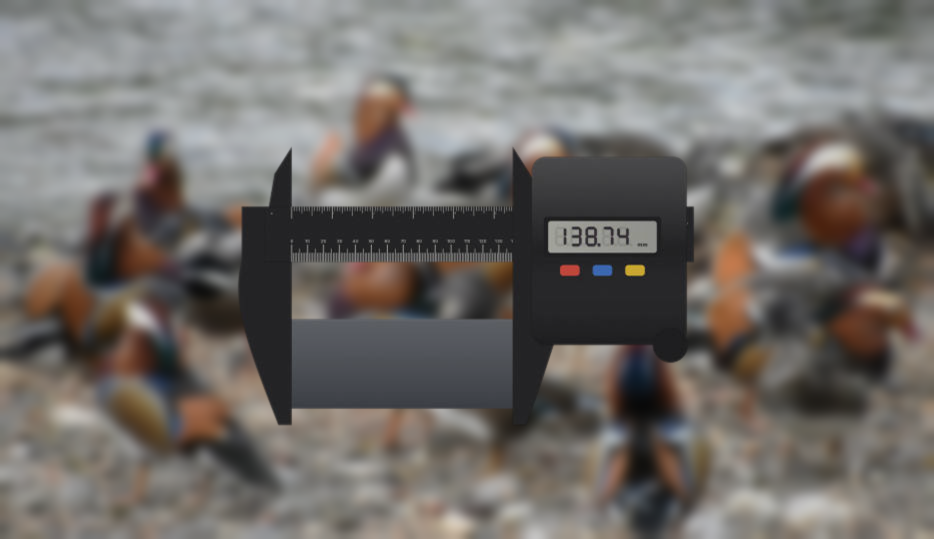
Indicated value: 138.74 mm
